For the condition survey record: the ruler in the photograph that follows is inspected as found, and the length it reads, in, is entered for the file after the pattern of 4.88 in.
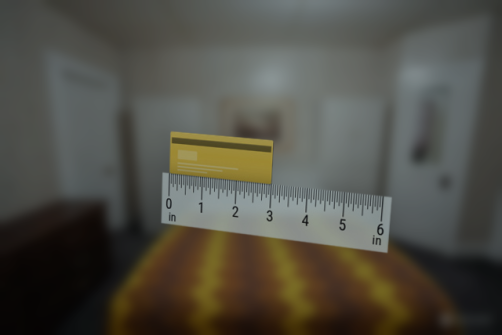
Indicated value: 3 in
